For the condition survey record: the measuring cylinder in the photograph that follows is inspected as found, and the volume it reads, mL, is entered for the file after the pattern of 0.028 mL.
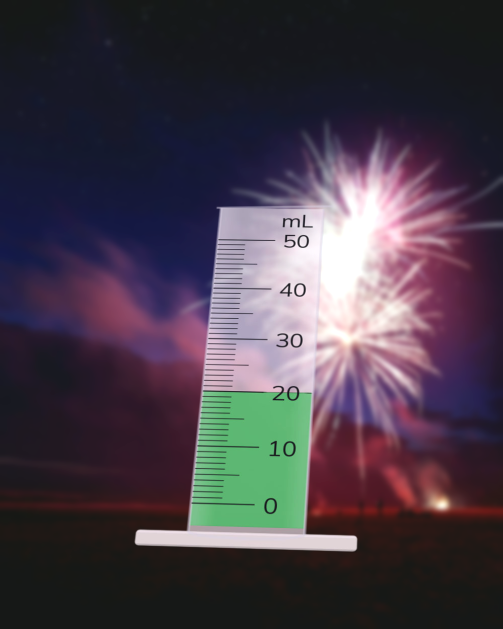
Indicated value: 20 mL
